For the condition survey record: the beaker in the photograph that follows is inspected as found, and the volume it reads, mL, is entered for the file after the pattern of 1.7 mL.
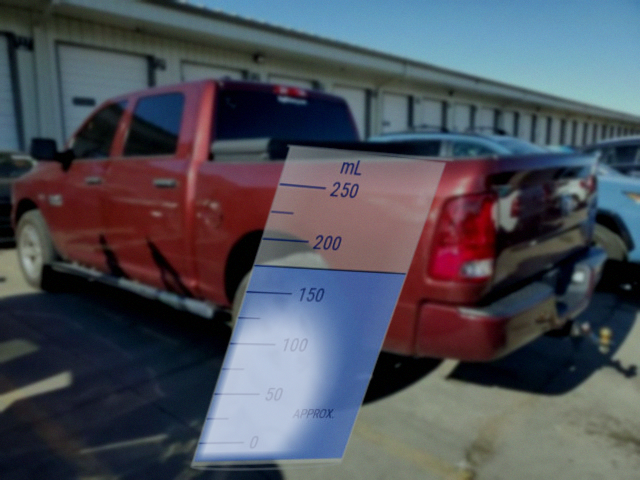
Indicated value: 175 mL
